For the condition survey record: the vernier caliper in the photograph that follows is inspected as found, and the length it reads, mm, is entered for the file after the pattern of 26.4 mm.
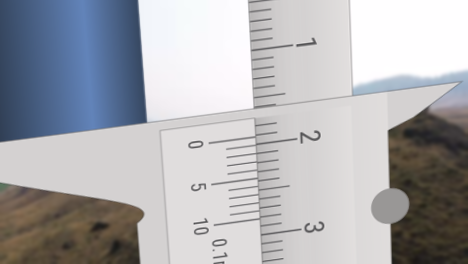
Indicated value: 19.2 mm
